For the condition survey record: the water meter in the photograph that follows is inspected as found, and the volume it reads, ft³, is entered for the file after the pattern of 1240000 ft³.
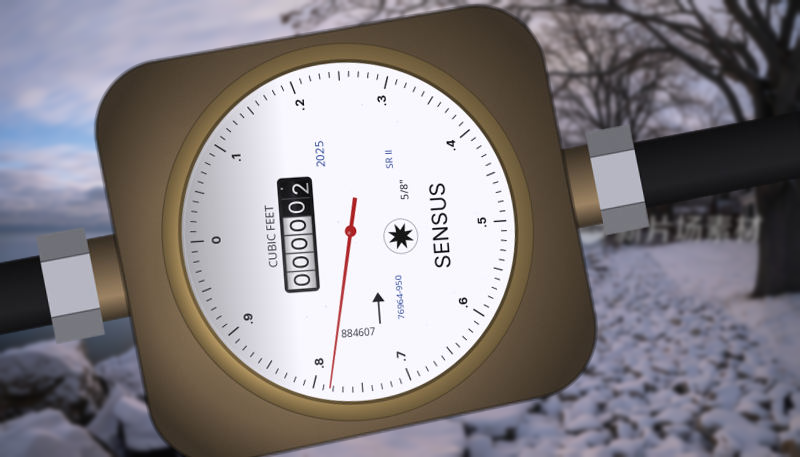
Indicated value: 1.78 ft³
